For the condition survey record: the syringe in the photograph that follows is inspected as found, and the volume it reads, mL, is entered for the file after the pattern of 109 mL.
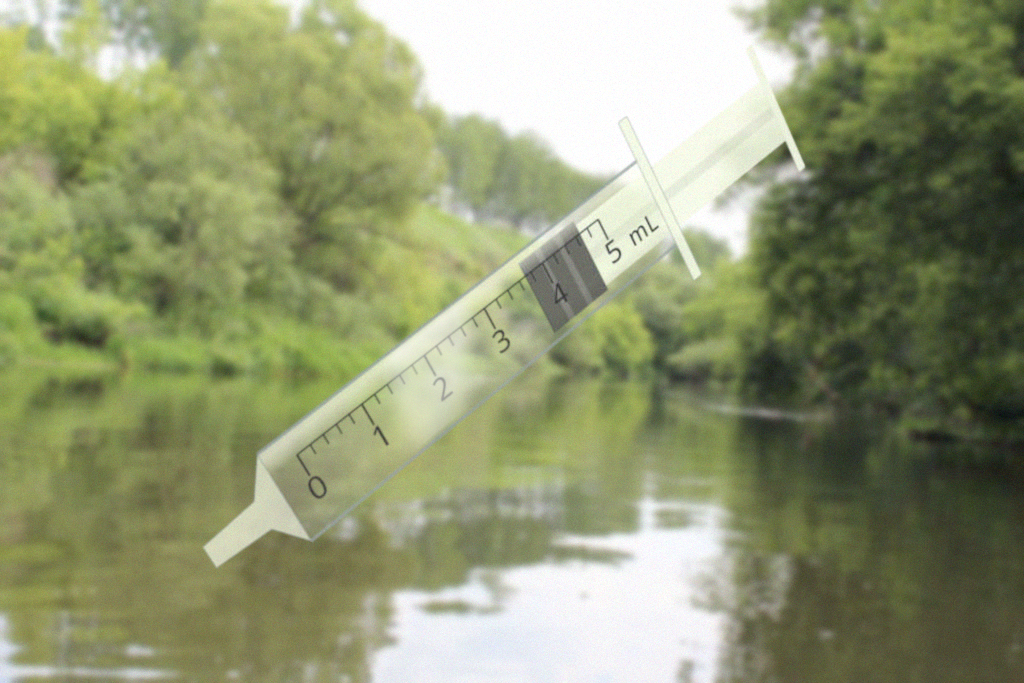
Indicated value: 3.7 mL
